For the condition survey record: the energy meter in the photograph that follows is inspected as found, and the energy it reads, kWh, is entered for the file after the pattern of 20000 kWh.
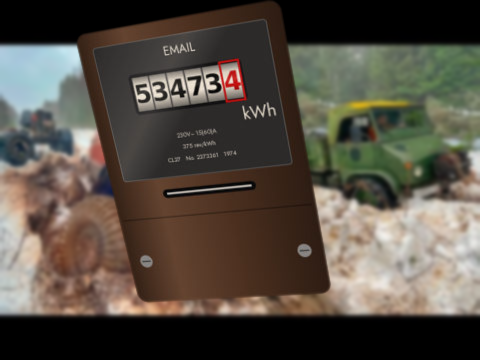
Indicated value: 53473.4 kWh
